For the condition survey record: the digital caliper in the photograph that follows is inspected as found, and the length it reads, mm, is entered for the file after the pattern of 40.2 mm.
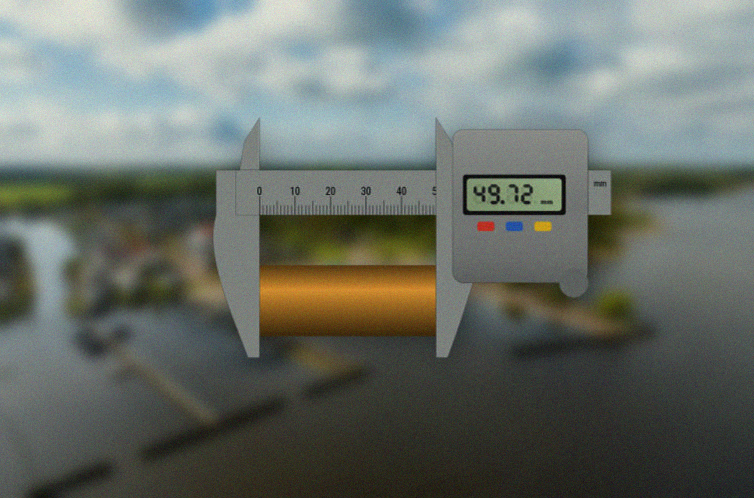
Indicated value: 49.72 mm
